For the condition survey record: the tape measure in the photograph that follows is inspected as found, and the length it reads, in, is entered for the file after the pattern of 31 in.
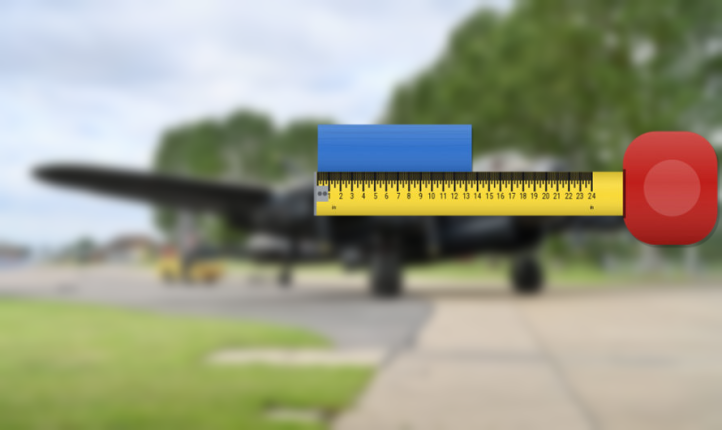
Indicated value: 13.5 in
